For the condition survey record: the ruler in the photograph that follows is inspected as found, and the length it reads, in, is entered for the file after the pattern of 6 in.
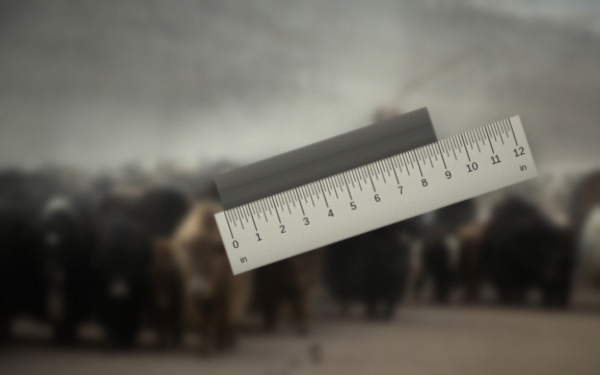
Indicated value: 9 in
